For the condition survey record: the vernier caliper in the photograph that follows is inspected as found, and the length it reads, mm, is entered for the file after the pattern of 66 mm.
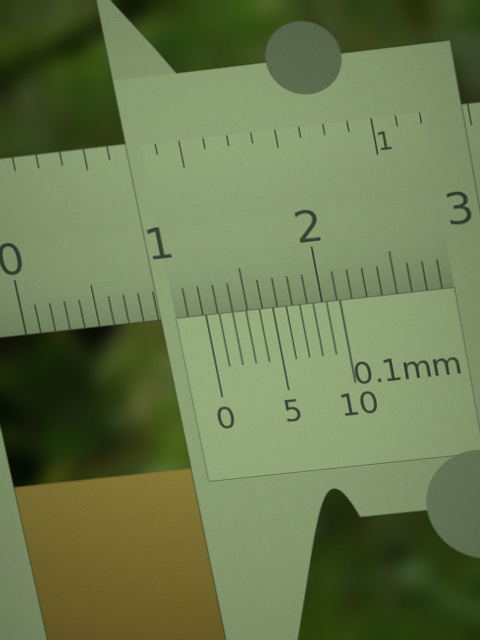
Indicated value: 12.2 mm
